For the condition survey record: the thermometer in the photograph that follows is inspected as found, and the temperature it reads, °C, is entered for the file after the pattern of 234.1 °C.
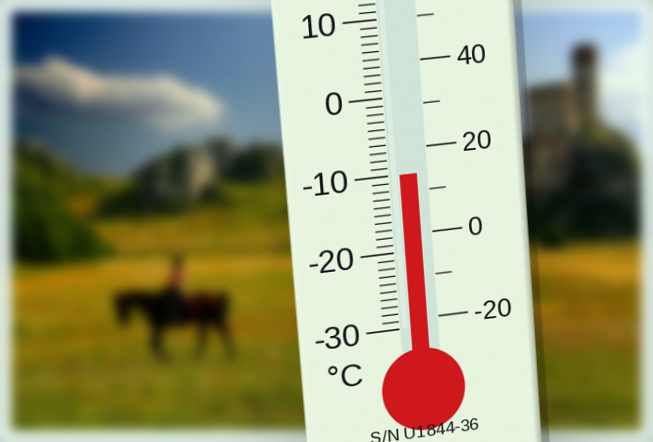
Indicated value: -10 °C
